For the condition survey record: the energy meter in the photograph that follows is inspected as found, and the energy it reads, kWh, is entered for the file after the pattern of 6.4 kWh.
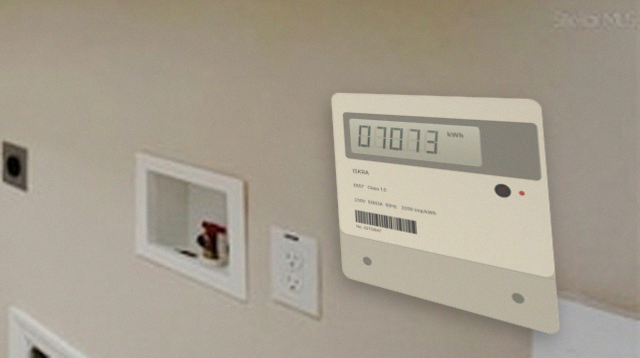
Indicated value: 7073 kWh
